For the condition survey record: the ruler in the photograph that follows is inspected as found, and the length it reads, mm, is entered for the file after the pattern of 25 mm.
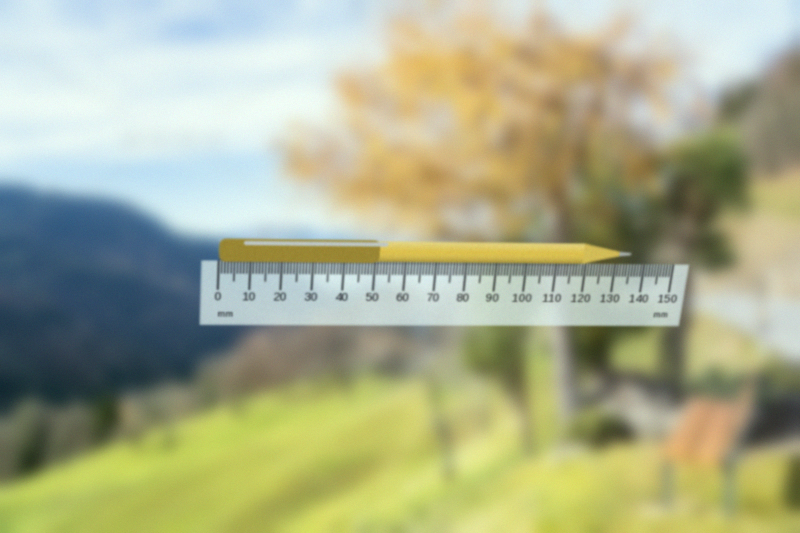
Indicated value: 135 mm
